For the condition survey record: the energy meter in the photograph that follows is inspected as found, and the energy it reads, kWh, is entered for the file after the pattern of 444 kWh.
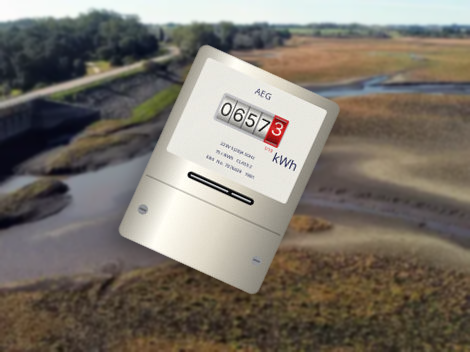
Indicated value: 657.3 kWh
